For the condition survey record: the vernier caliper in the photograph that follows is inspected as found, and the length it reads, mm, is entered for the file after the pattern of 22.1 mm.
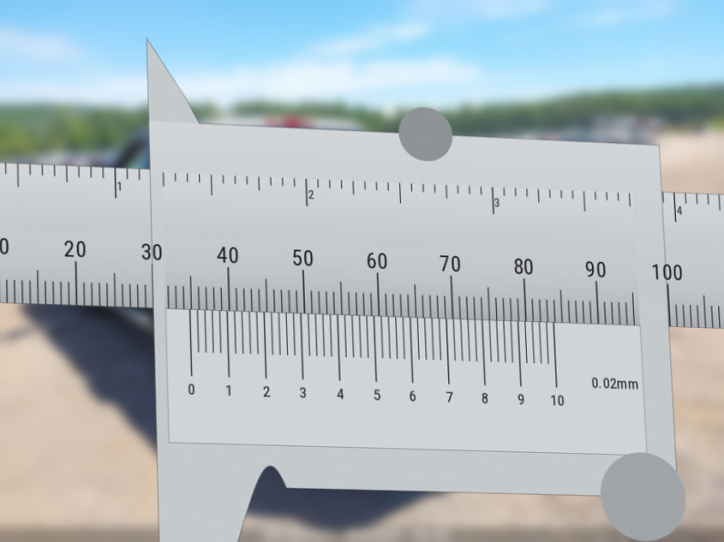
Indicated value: 34.8 mm
